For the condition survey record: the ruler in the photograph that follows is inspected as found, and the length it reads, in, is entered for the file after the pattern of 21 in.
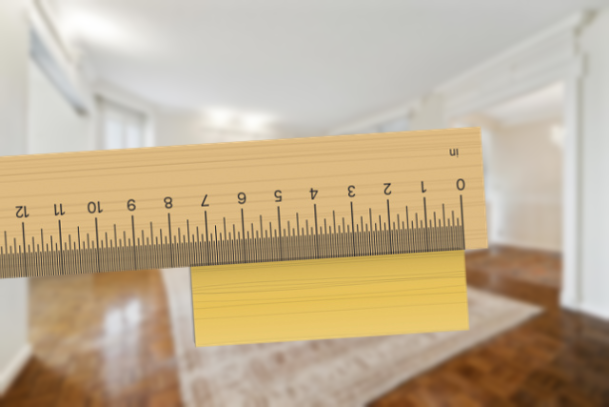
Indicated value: 7.5 in
